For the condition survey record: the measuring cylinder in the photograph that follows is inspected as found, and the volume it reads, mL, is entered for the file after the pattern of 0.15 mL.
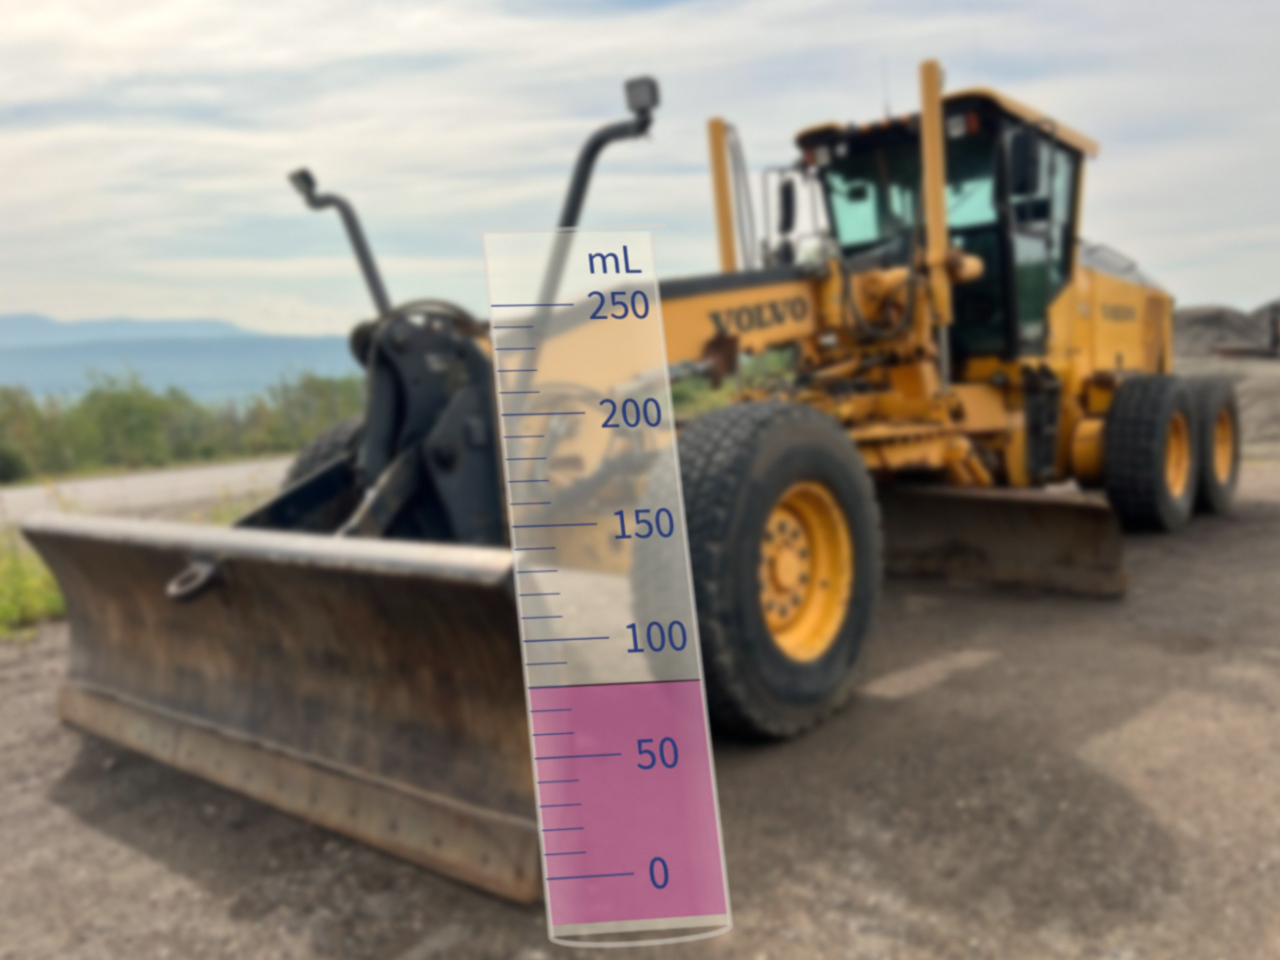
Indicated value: 80 mL
